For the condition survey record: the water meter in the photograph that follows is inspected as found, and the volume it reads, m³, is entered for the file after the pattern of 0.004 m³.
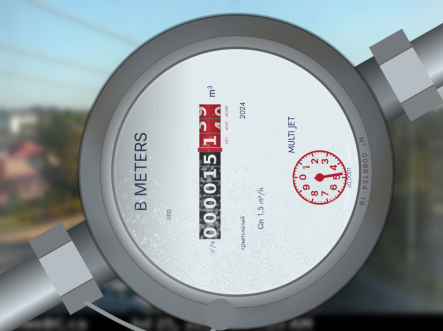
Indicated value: 15.1394 m³
